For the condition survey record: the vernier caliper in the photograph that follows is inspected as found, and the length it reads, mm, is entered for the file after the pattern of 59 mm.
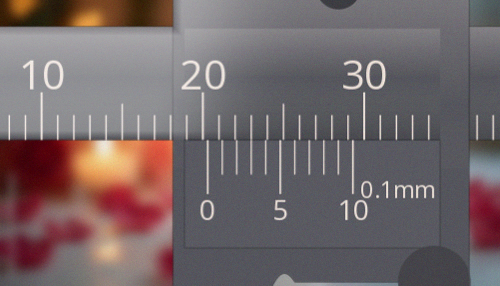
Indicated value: 20.3 mm
